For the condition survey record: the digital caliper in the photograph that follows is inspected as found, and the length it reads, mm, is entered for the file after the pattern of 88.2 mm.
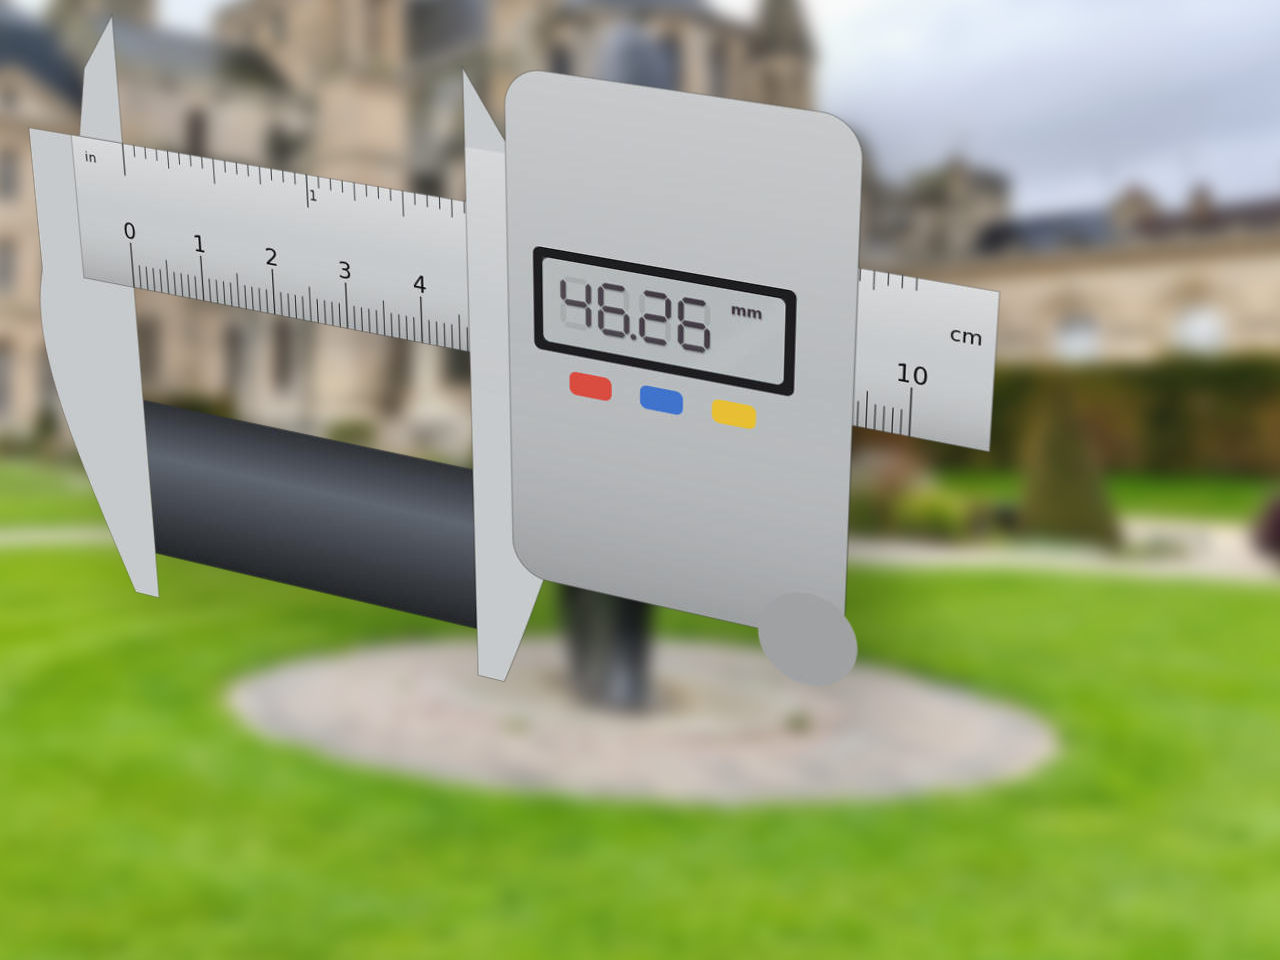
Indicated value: 46.26 mm
